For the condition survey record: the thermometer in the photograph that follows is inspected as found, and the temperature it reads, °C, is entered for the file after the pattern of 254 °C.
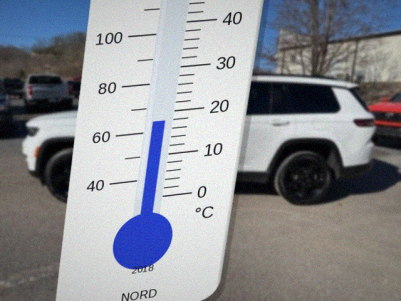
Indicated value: 18 °C
